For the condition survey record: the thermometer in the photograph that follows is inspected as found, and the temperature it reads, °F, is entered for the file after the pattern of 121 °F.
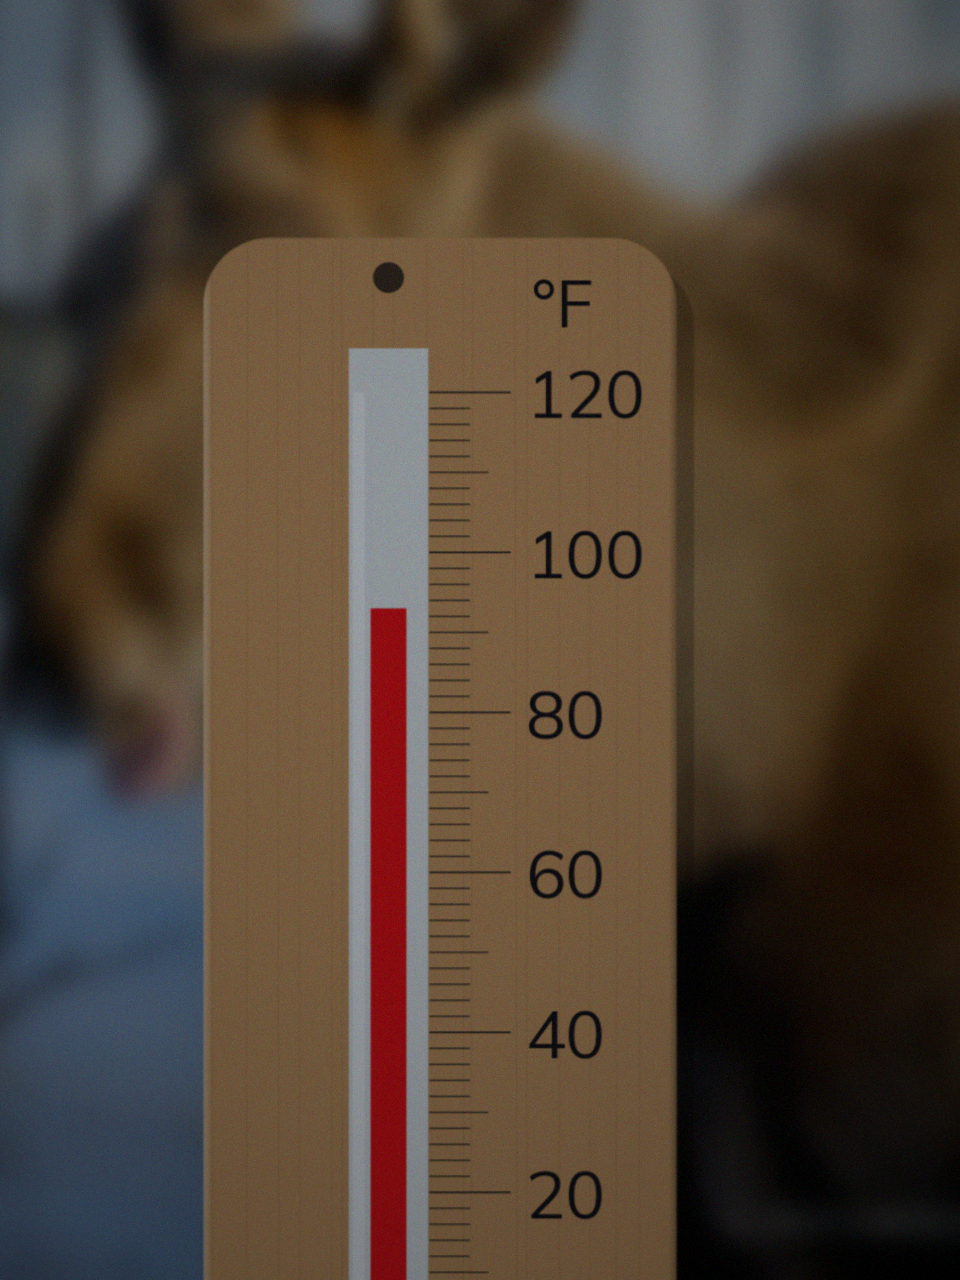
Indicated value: 93 °F
